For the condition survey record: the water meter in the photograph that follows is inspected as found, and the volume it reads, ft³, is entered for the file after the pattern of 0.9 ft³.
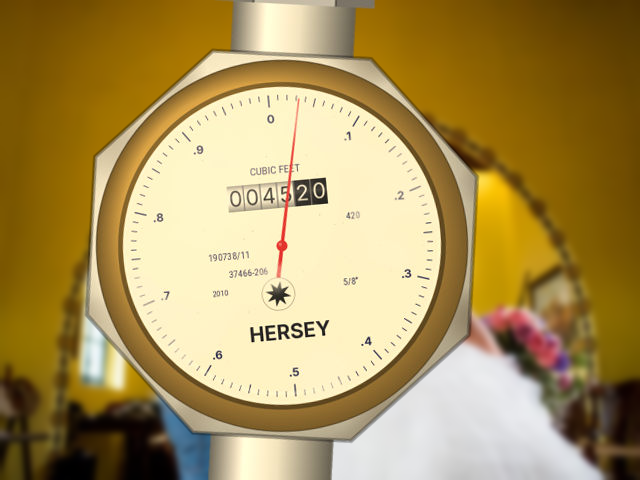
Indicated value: 4520.03 ft³
